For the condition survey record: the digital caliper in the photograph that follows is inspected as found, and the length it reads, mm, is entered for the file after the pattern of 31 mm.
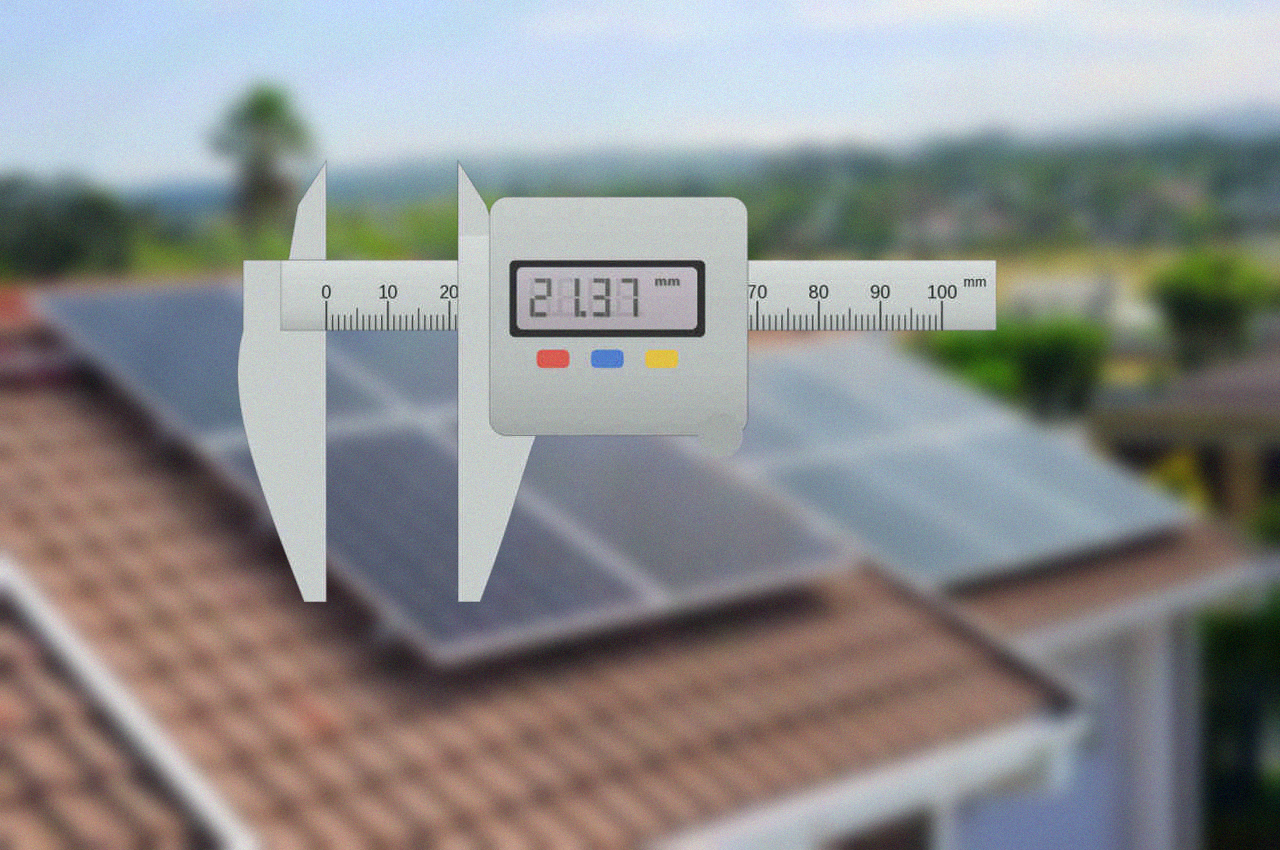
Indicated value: 21.37 mm
